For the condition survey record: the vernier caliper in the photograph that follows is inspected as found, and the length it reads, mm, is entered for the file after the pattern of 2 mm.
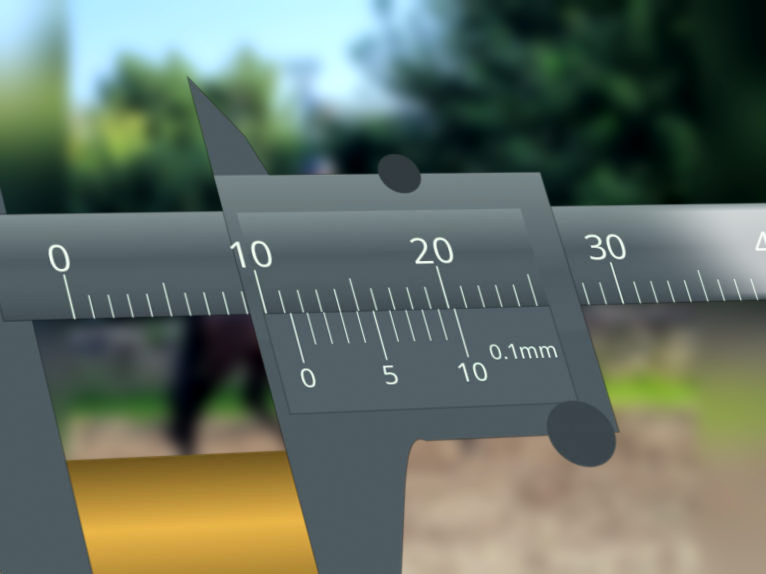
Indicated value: 11.3 mm
